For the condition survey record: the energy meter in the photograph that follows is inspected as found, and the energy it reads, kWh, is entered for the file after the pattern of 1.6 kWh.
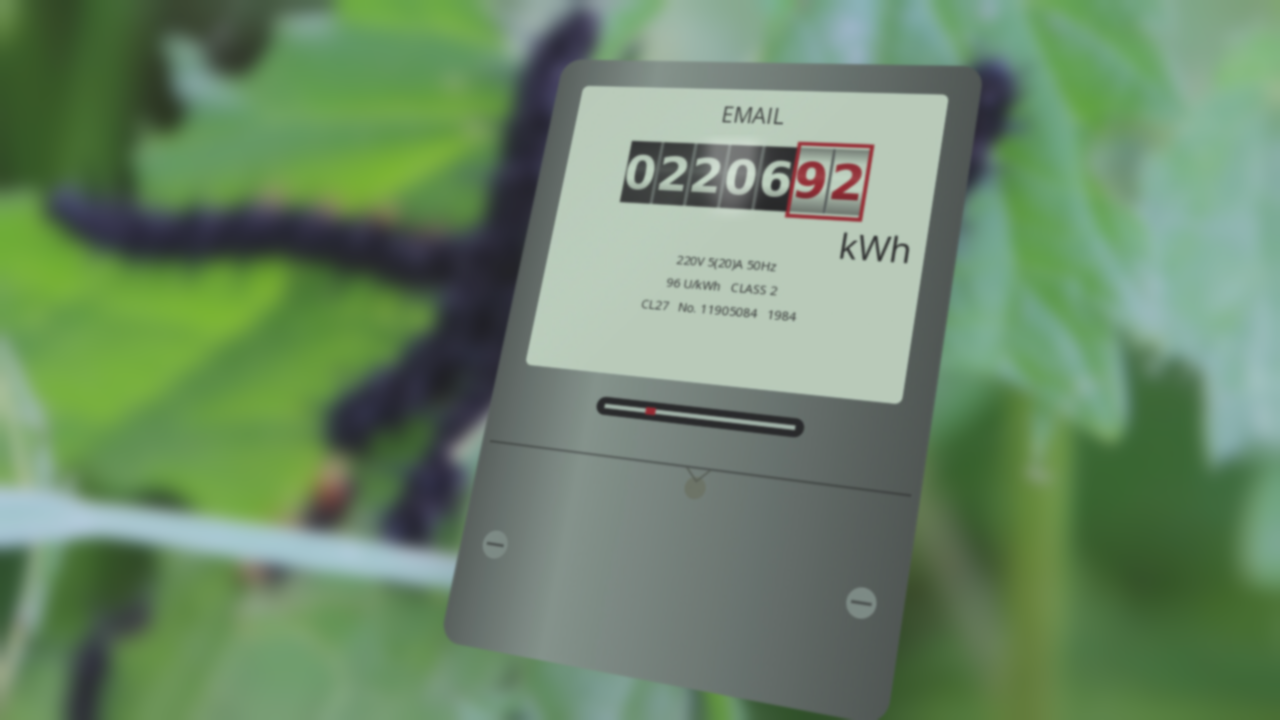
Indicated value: 2206.92 kWh
